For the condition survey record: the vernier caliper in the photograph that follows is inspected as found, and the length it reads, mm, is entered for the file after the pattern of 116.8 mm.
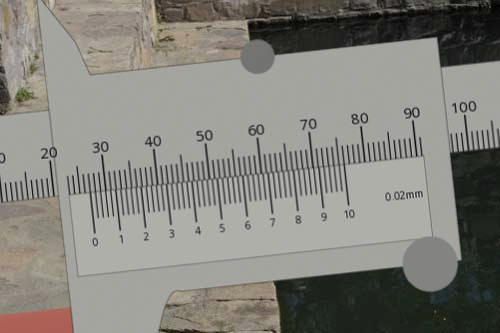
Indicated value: 27.0 mm
